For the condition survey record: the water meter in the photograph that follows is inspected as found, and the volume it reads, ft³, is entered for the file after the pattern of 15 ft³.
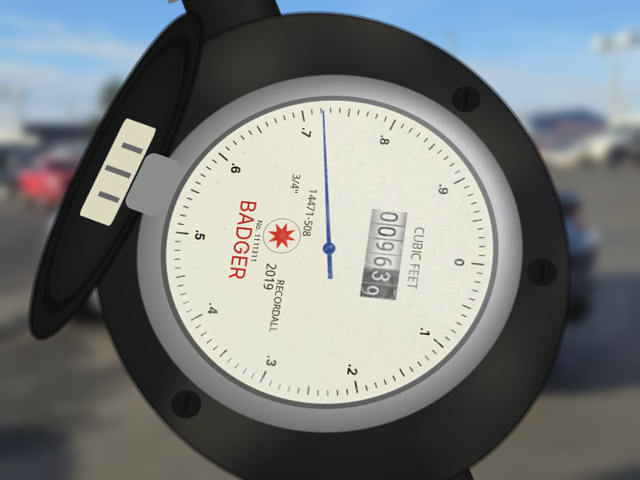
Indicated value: 9638.72 ft³
